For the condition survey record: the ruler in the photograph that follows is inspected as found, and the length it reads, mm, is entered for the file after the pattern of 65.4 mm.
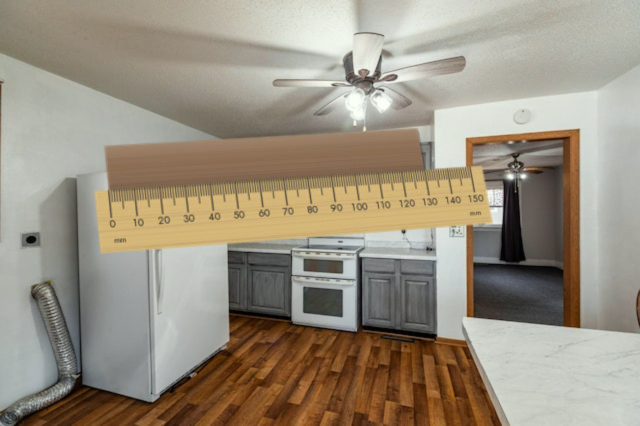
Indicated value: 130 mm
